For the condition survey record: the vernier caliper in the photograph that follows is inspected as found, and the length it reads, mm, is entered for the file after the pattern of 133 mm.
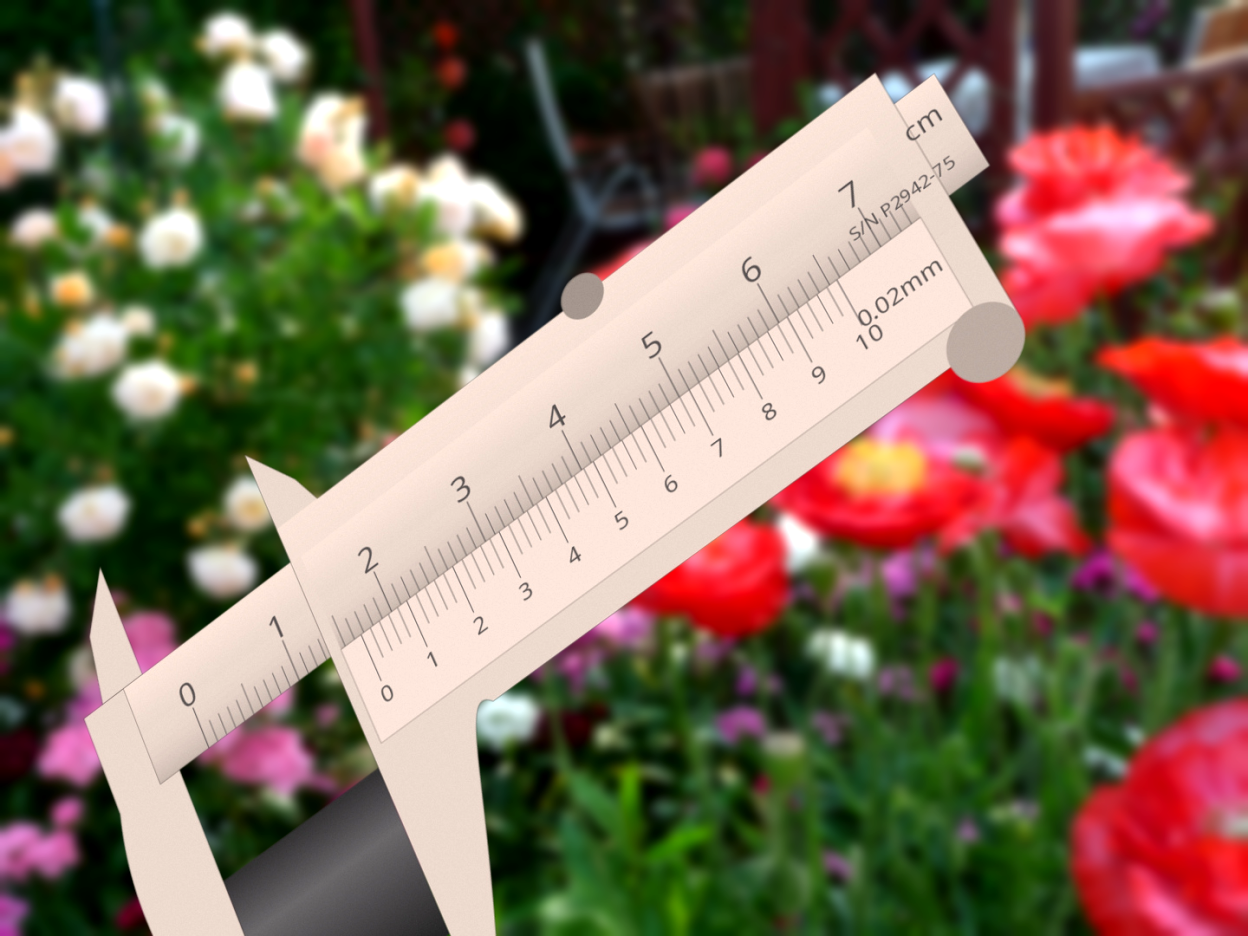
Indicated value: 16.7 mm
